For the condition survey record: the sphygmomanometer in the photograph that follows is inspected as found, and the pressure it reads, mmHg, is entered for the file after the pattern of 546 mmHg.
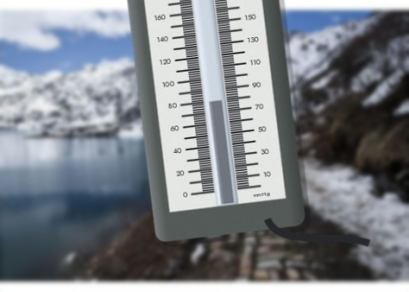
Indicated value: 80 mmHg
